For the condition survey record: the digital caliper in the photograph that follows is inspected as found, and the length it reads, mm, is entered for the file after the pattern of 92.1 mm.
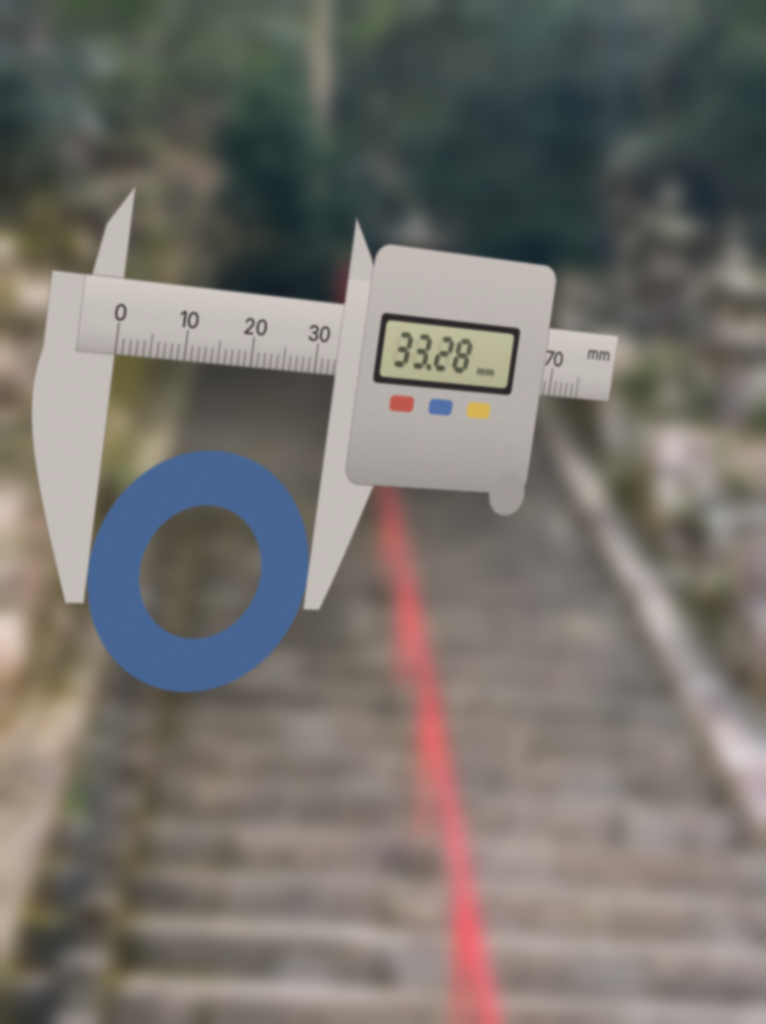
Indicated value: 33.28 mm
